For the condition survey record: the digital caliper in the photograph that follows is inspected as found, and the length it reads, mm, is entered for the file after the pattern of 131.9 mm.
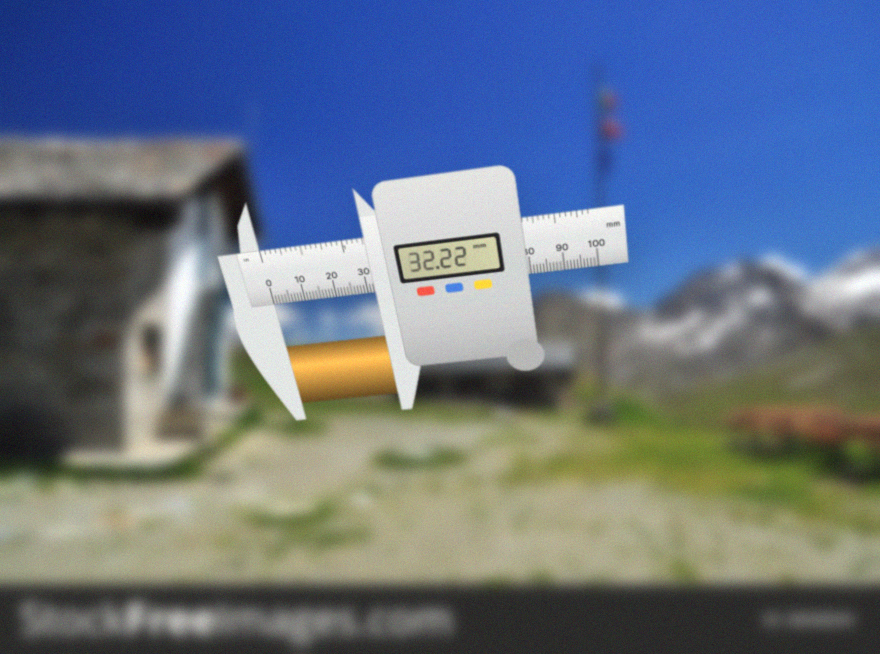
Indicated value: 32.22 mm
